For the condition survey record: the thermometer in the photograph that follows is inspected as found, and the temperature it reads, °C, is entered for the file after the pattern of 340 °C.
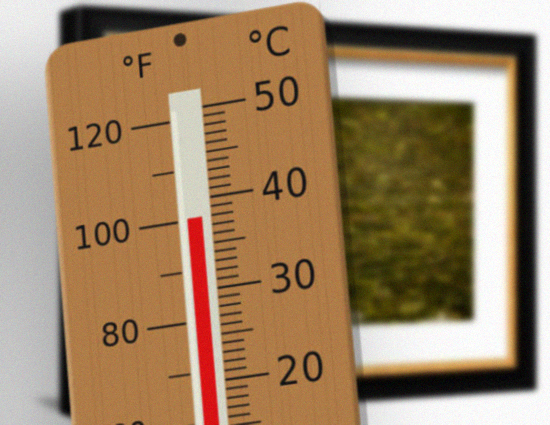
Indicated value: 38 °C
